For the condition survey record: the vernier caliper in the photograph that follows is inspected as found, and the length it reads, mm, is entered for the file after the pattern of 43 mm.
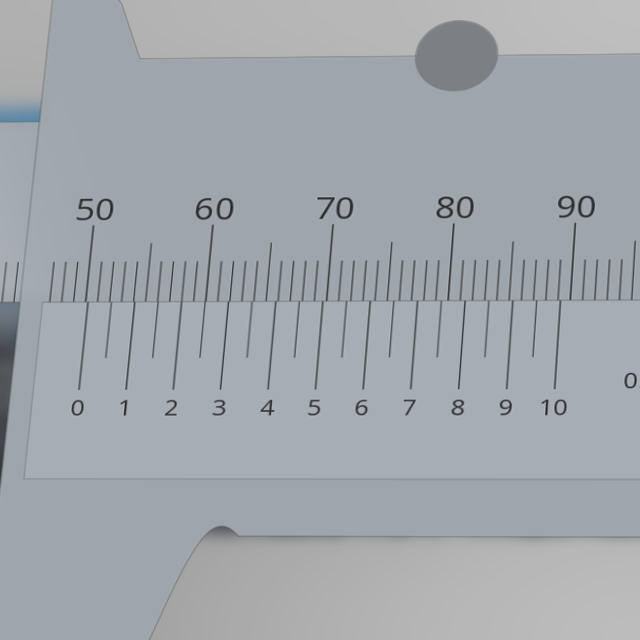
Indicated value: 50.2 mm
